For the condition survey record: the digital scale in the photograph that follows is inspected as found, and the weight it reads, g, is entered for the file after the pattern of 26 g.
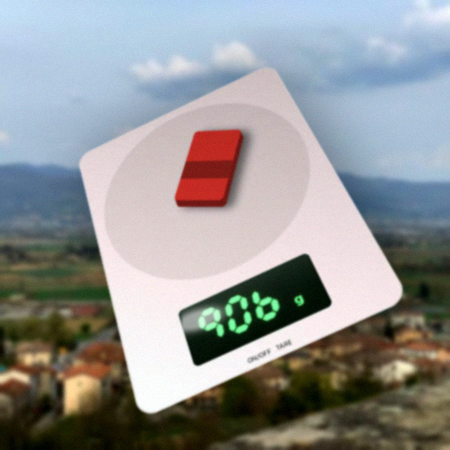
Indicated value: 906 g
